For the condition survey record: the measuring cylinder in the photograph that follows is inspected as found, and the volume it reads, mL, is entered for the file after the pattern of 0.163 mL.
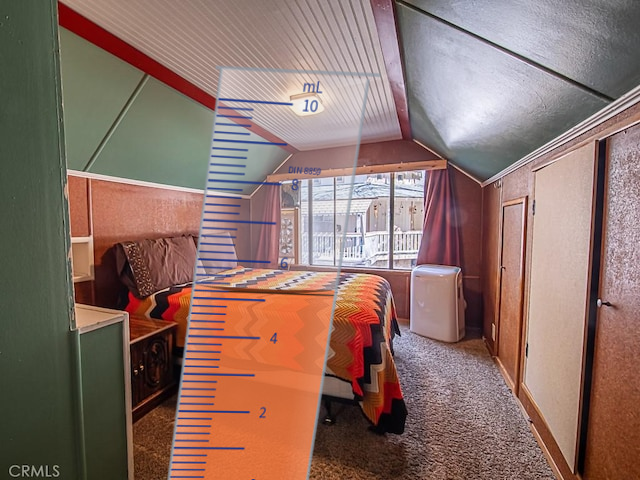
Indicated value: 5.2 mL
